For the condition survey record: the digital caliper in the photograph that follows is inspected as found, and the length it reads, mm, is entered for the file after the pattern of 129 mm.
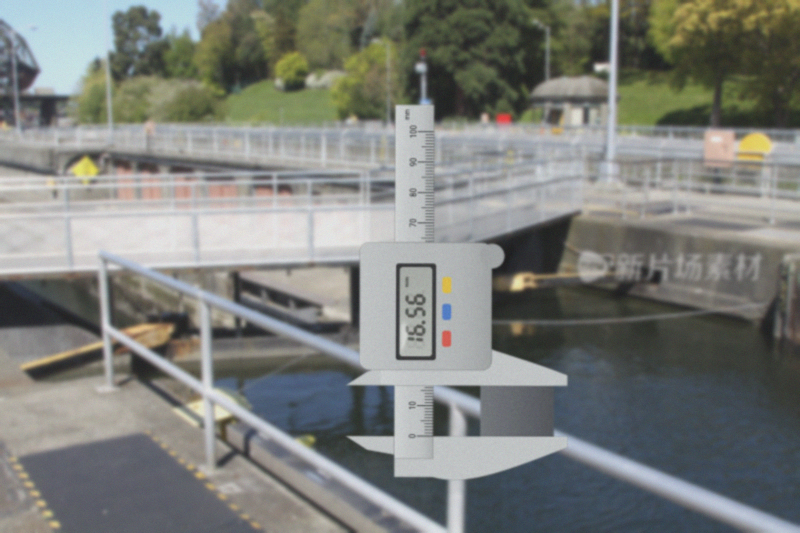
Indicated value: 16.56 mm
